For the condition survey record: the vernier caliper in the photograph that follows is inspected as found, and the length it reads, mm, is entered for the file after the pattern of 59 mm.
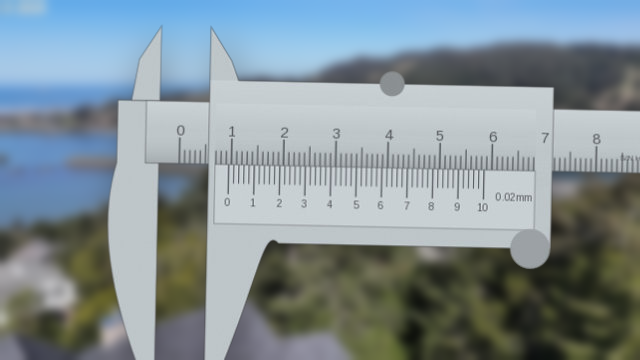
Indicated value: 9.5 mm
